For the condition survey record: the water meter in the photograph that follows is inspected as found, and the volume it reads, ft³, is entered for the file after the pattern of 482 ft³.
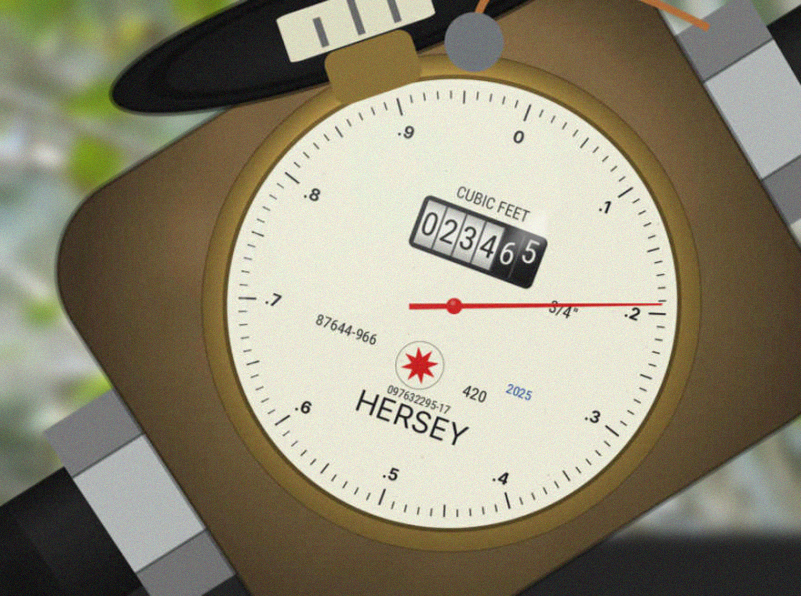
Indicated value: 23465.19 ft³
